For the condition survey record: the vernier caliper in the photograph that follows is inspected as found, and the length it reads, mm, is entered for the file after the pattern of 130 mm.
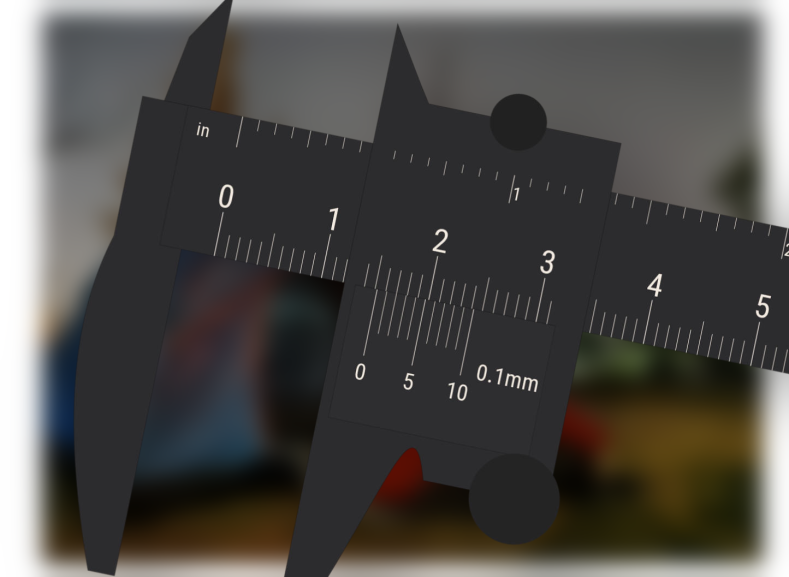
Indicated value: 15.2 mm
